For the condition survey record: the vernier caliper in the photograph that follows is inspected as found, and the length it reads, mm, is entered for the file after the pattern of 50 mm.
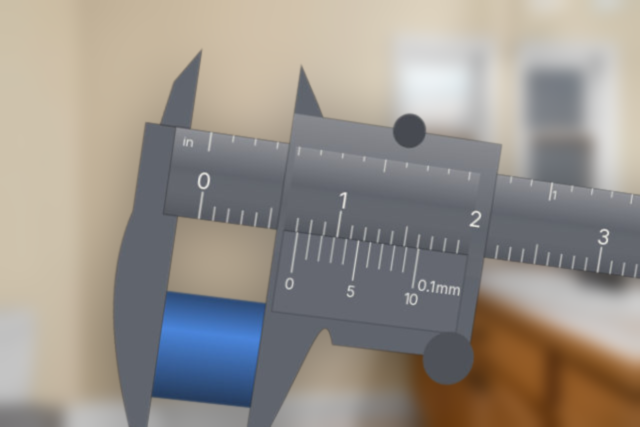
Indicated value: 7.1 mm
